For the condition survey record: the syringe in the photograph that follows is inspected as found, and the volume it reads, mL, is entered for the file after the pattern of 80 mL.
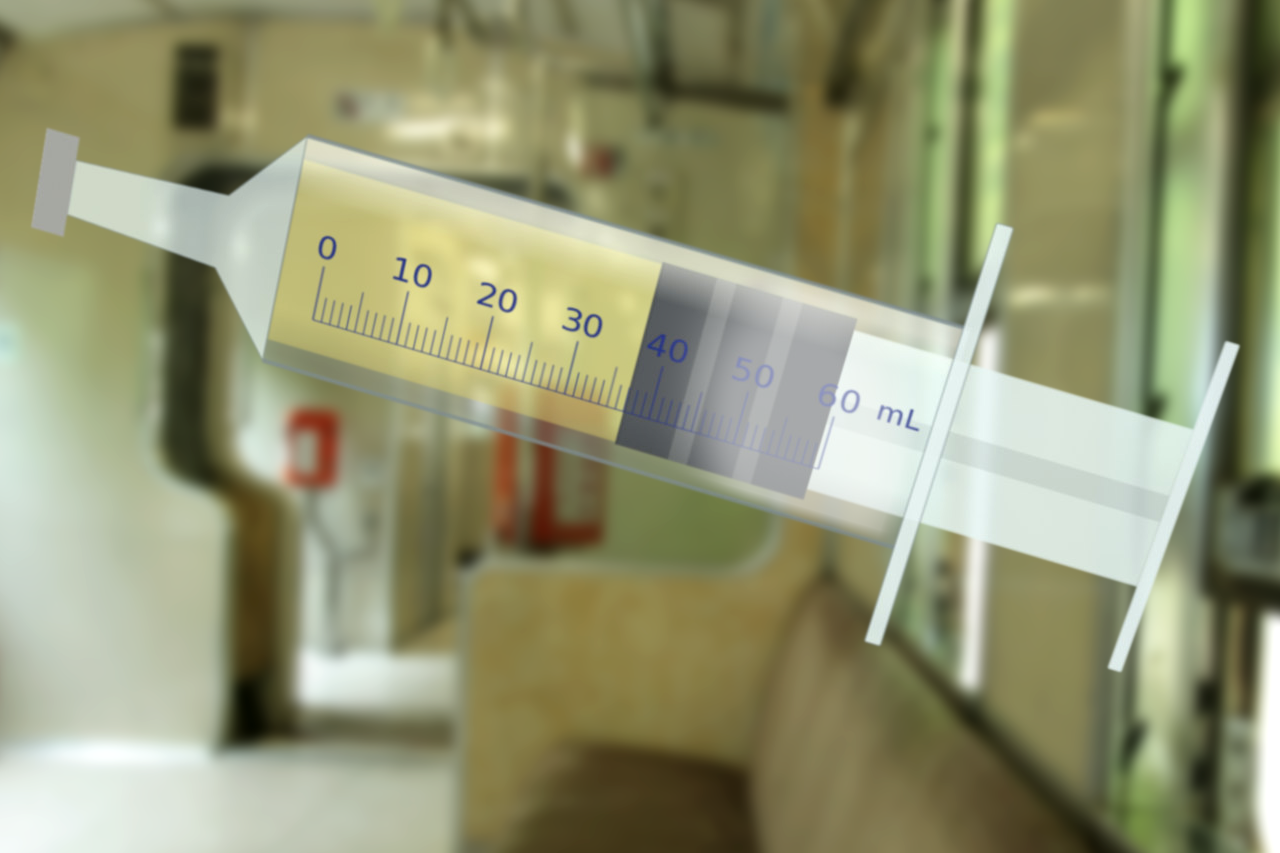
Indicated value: 37 mL
